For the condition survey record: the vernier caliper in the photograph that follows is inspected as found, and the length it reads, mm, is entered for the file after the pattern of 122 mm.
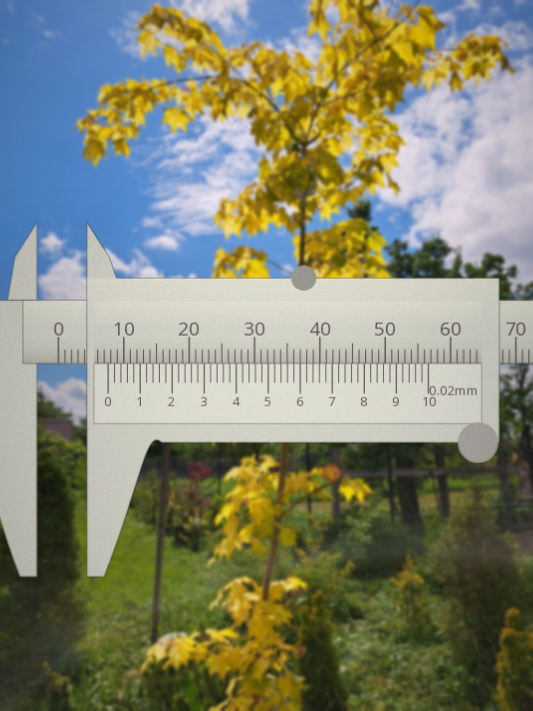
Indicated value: 7.6 mm
